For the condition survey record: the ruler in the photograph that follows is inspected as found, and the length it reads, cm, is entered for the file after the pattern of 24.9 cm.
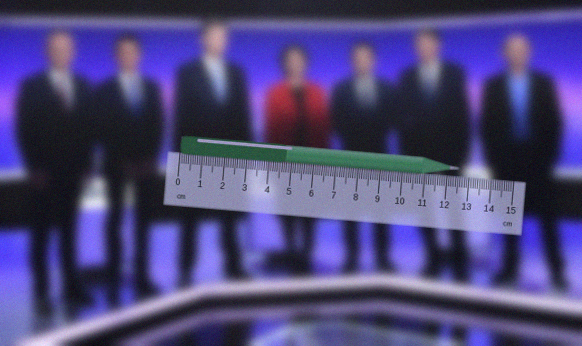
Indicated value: 12.5 cm
